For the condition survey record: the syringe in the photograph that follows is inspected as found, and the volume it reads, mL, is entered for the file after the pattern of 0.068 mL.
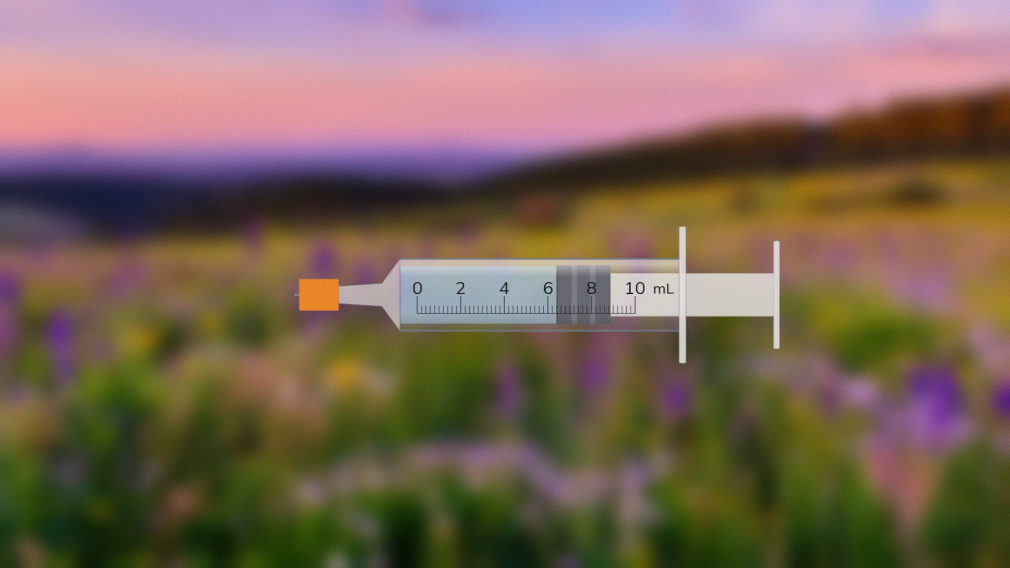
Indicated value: 6.4 mL
